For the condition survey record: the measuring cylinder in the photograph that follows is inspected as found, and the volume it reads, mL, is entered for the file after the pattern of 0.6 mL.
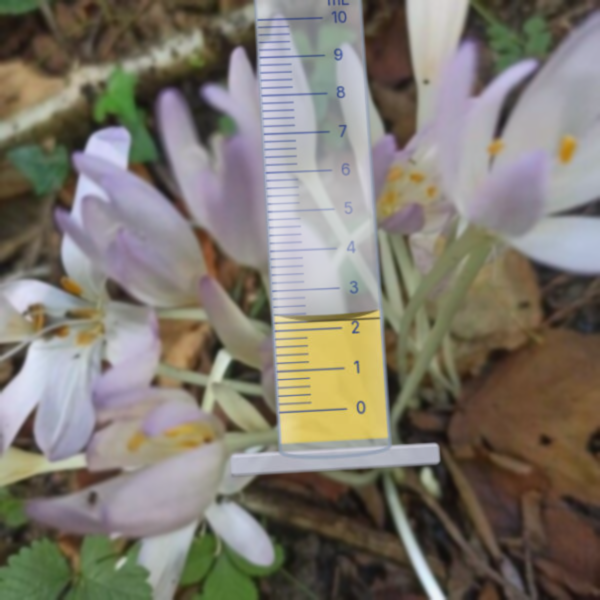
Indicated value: 2.2 mL
